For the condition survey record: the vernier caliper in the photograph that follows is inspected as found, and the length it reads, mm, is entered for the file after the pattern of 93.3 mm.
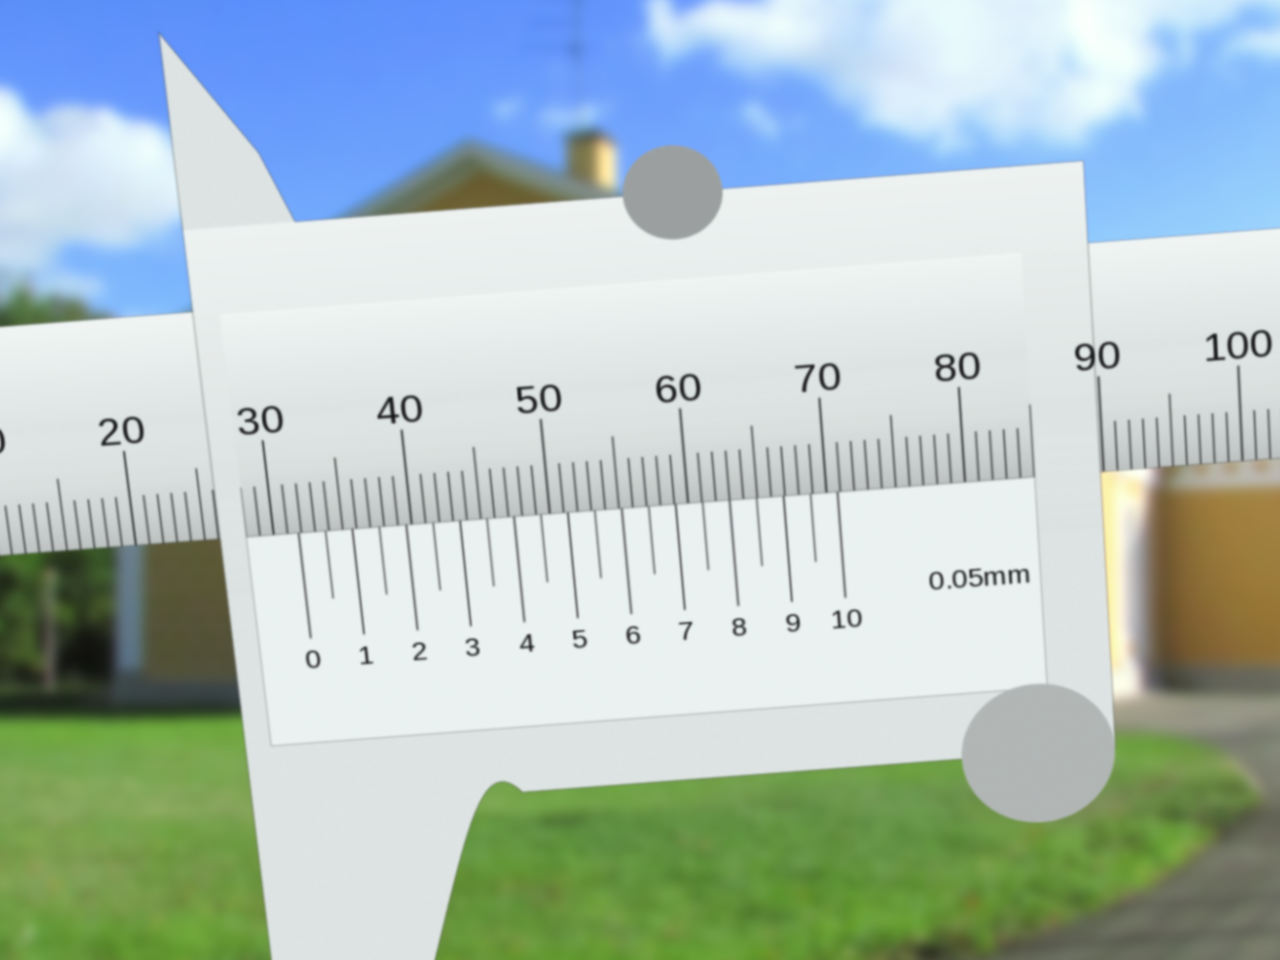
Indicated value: 31.8 mm
